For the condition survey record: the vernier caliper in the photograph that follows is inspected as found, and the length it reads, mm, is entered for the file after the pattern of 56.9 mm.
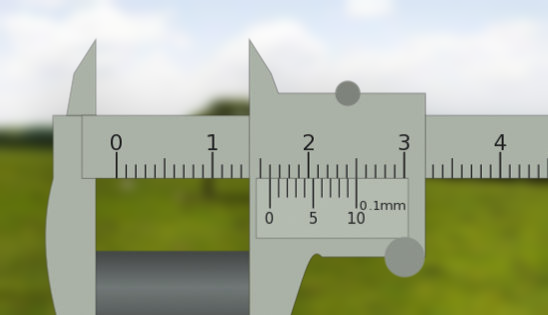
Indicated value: 16.0 mm
